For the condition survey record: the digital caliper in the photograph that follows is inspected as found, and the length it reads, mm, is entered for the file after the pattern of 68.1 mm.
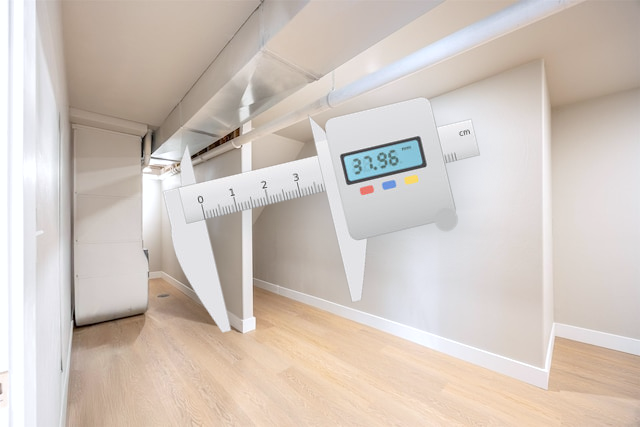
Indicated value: 37.96 mm
